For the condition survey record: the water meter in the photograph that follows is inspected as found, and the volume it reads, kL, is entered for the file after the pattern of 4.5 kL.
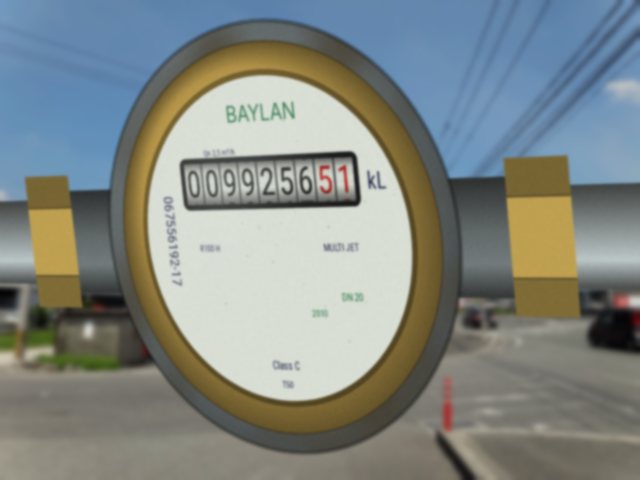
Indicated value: 99256.51 kL
